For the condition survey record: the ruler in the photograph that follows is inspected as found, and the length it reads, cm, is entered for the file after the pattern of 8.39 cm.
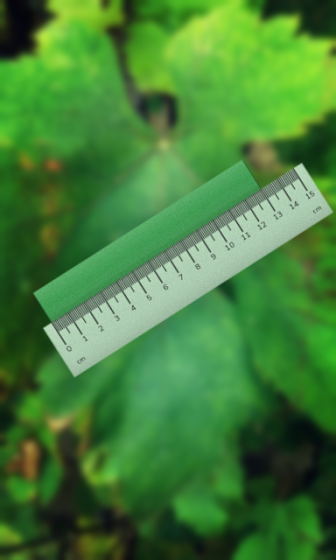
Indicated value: 13 cm
